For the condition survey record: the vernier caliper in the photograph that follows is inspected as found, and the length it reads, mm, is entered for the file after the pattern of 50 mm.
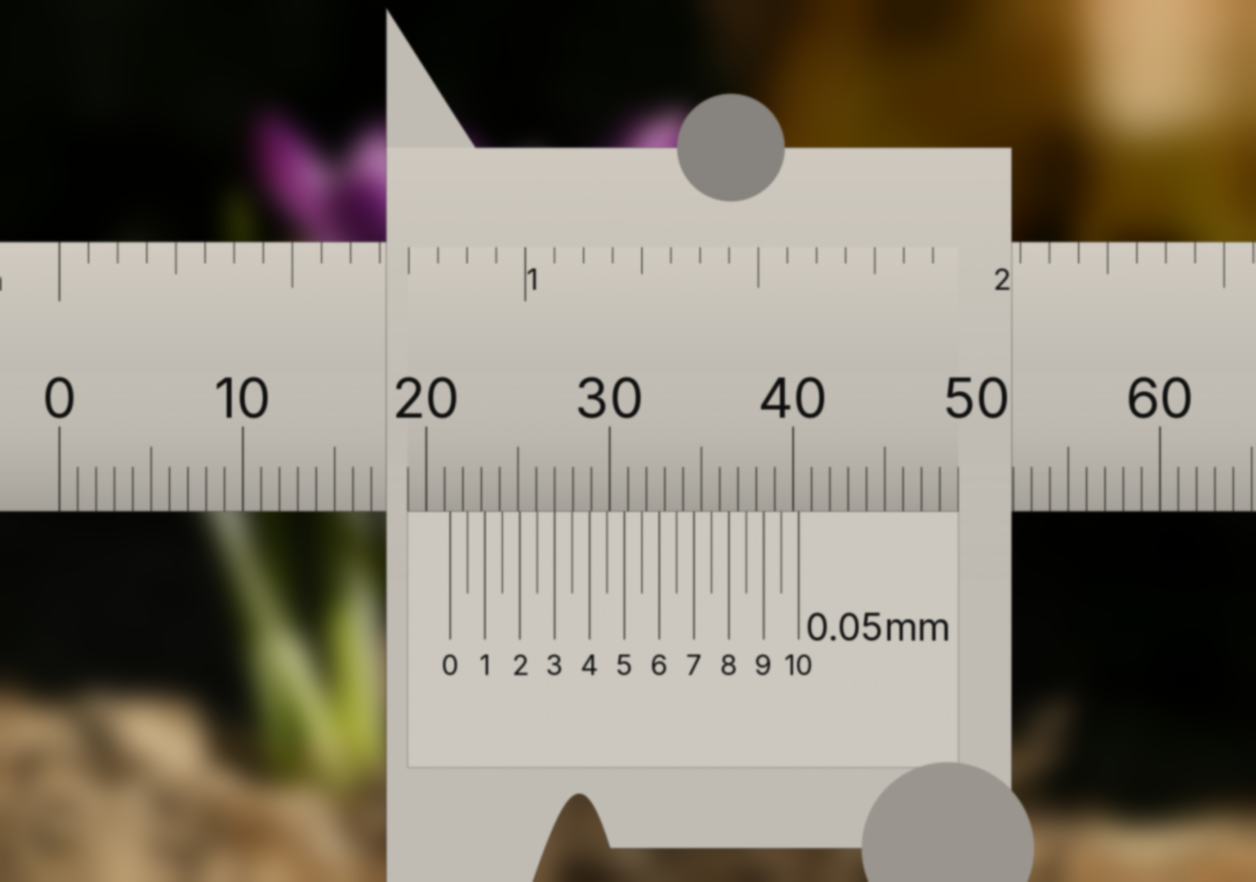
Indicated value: 21.3 mm
